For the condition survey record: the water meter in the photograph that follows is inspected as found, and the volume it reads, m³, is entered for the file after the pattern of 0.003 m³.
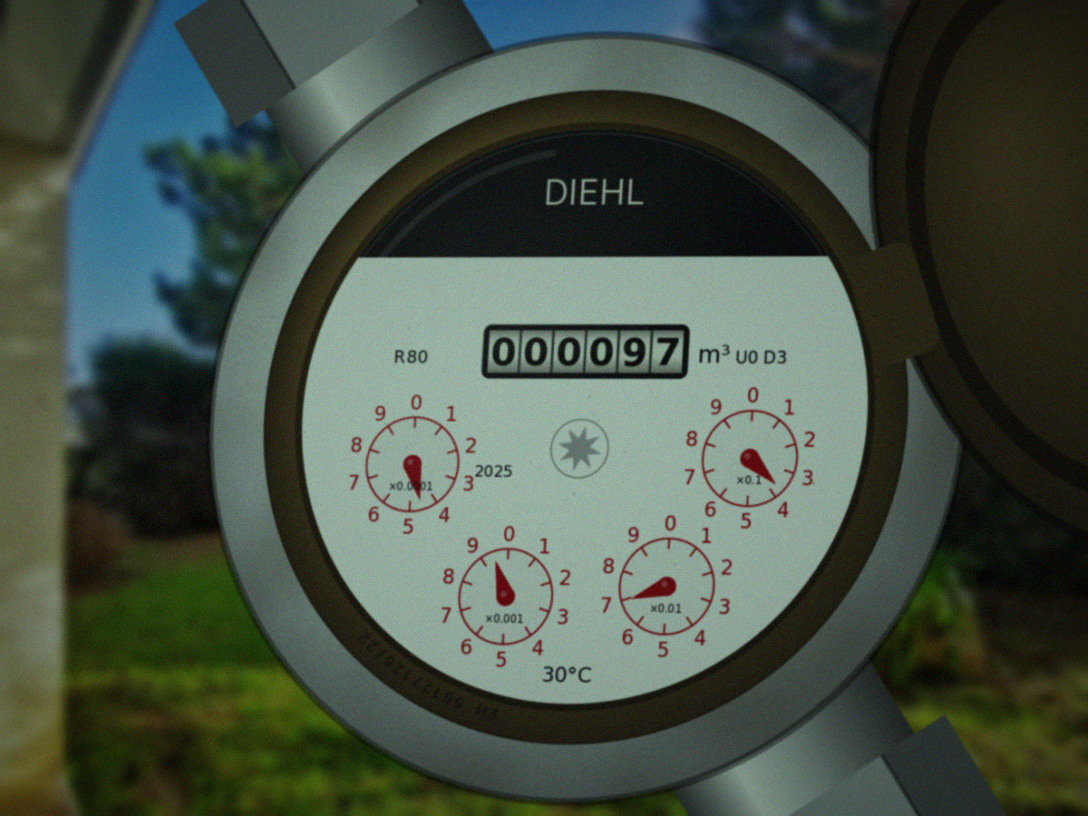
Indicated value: 97.3694 m³
